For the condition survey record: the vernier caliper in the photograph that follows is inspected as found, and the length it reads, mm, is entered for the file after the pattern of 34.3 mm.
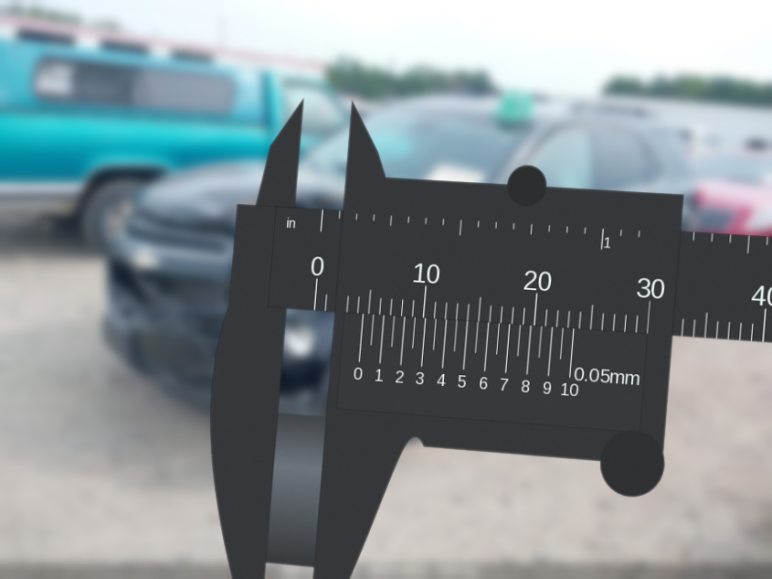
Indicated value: 4.5 mm
